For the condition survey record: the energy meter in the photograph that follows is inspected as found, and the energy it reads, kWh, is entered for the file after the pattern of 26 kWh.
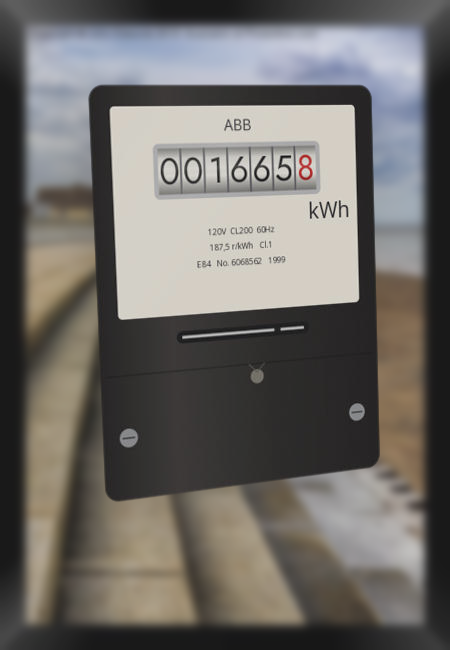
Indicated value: 1665.8 kWh
